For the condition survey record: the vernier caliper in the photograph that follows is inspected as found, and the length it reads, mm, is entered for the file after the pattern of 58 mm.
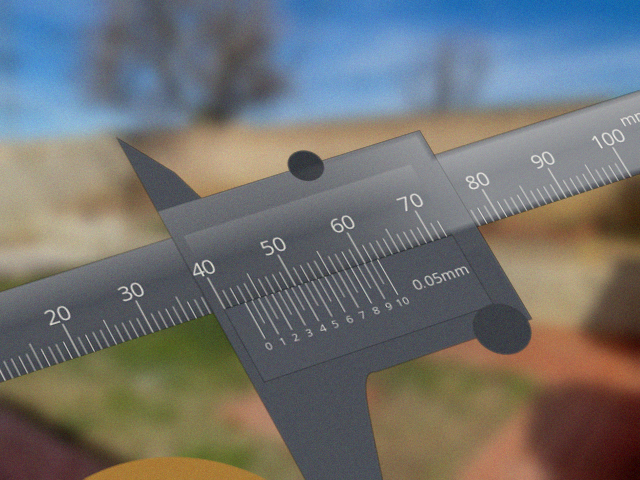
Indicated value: 42.8 mm
